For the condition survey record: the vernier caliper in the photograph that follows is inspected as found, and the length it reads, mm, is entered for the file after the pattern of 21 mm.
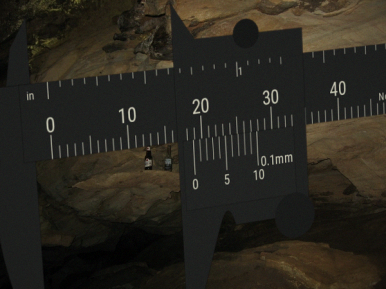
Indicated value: 18.8 mm
